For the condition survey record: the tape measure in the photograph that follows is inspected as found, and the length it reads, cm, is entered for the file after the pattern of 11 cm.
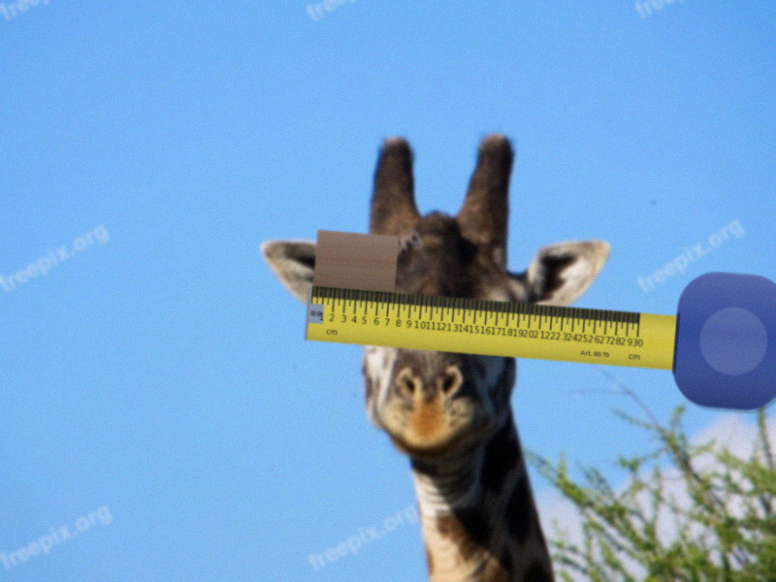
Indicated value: 7.5 cm
